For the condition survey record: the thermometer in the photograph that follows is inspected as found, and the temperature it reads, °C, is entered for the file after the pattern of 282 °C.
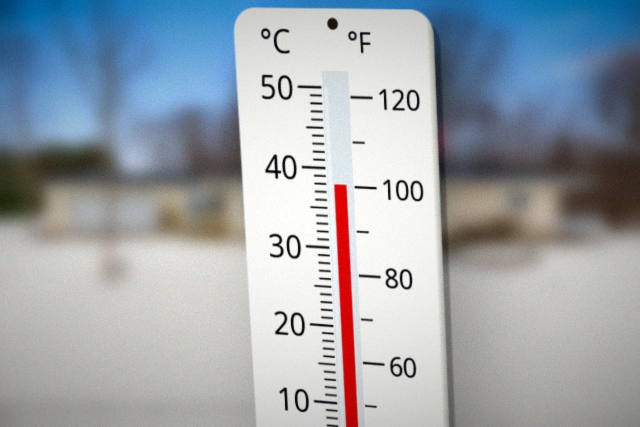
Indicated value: 38 °C
